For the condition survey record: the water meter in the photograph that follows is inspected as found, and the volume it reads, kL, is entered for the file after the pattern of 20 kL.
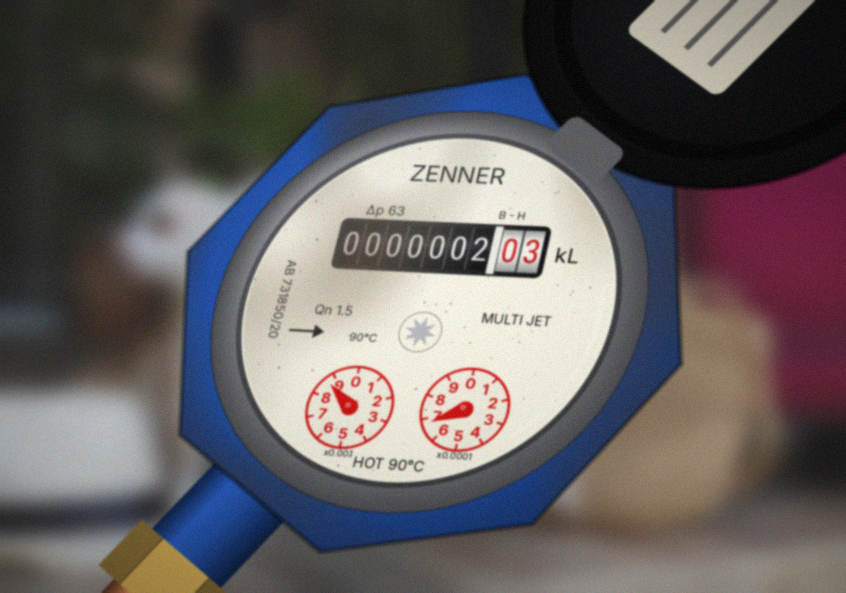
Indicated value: 2.0386 kL
